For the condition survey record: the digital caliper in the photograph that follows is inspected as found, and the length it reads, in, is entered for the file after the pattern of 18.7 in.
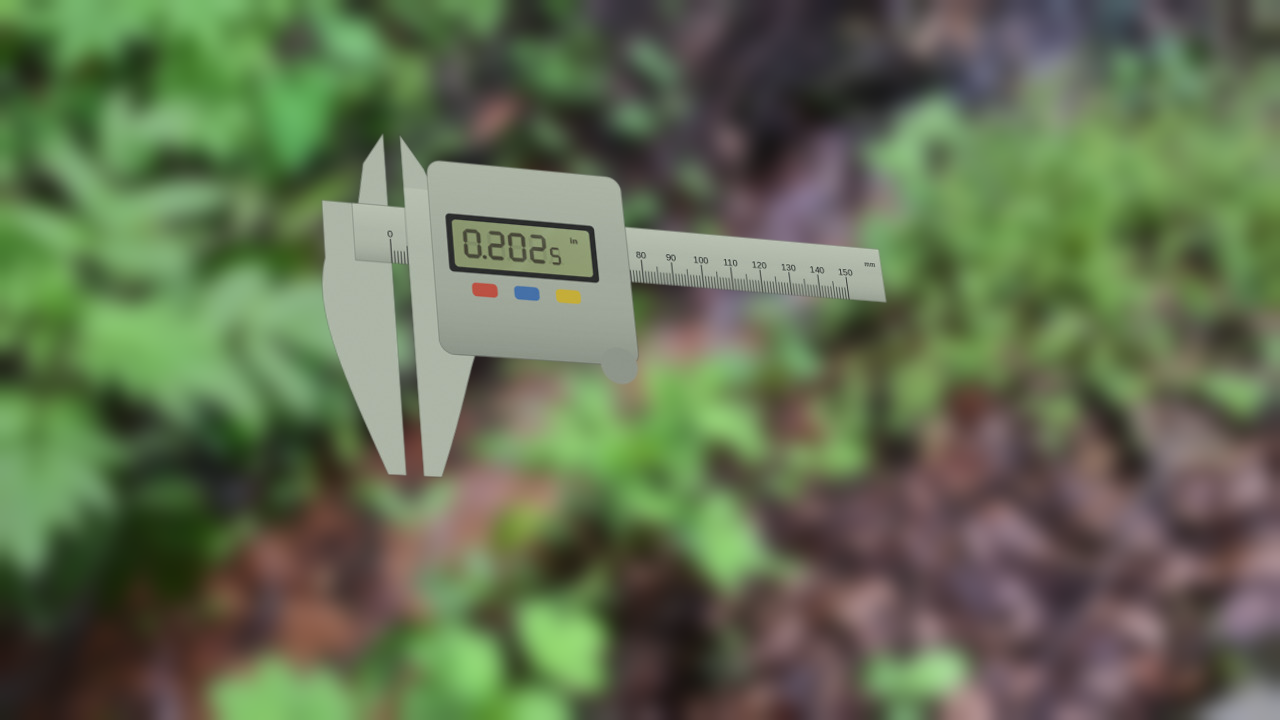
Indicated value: 0.2025 in
